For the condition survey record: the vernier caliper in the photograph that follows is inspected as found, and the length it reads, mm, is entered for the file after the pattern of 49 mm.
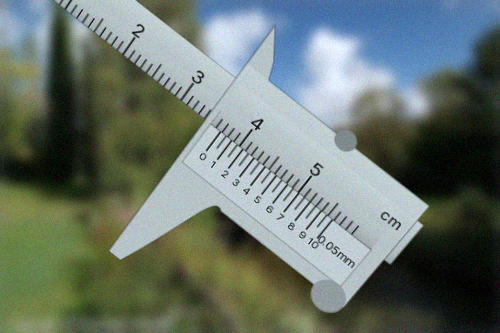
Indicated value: 36.8 mm
